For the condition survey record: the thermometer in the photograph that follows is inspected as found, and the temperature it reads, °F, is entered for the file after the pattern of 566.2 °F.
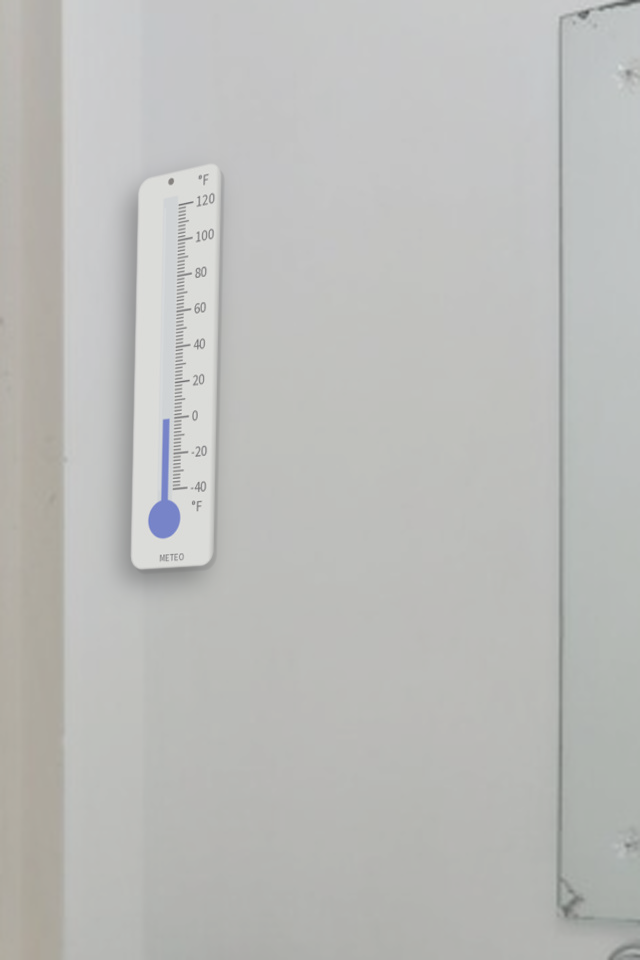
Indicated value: 0 °F
